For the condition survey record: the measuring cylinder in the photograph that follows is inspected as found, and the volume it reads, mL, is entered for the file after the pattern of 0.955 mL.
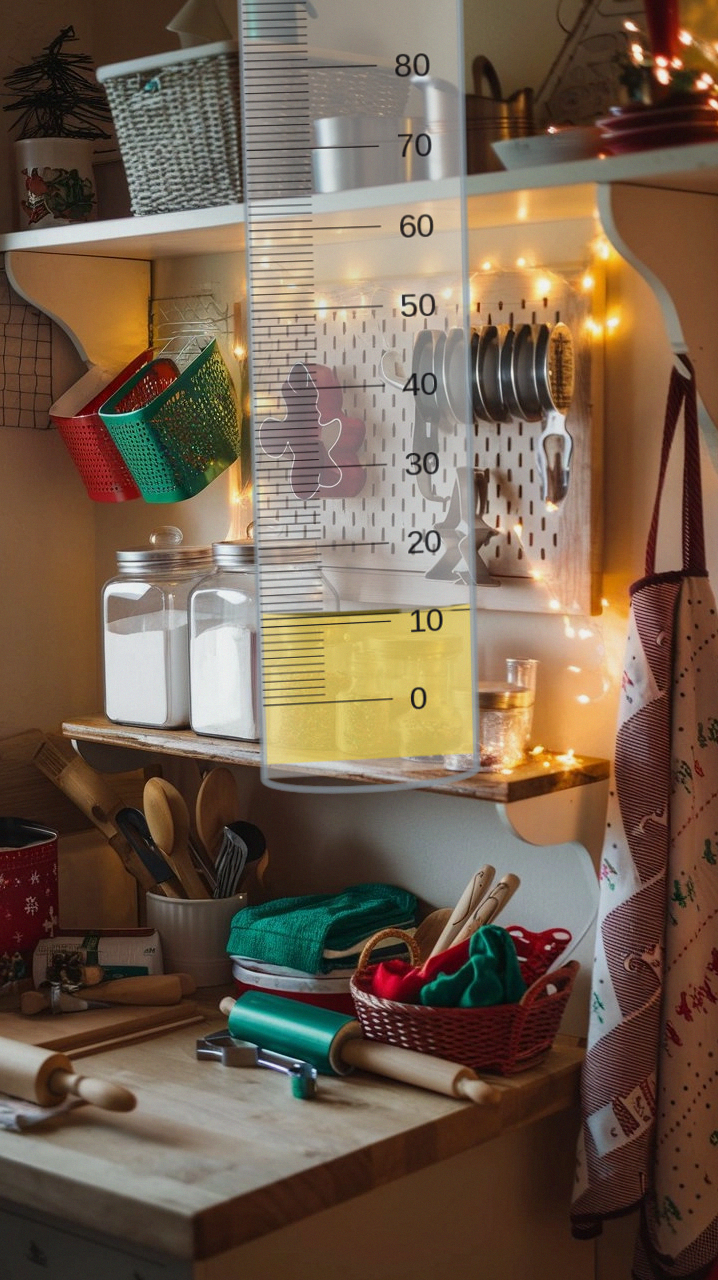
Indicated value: 11 mL
